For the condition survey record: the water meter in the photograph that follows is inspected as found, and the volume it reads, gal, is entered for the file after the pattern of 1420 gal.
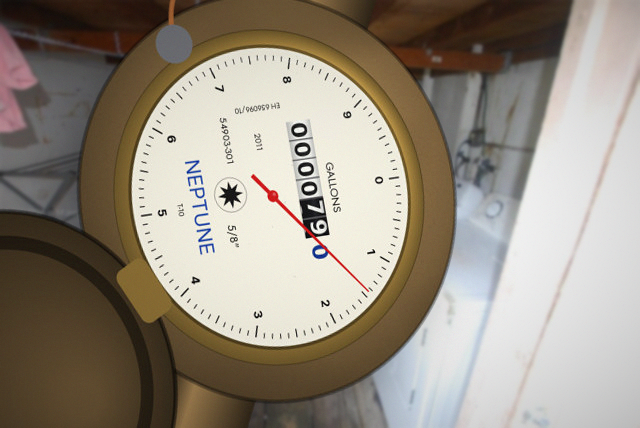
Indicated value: 791.4 gal
